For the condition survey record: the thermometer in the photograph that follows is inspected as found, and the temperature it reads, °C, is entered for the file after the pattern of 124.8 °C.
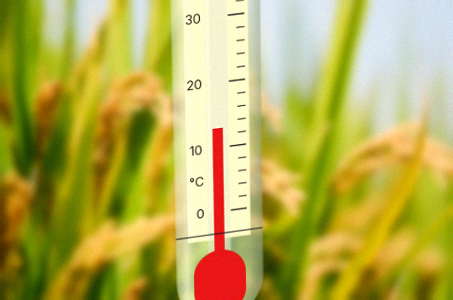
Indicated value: 13 °C
